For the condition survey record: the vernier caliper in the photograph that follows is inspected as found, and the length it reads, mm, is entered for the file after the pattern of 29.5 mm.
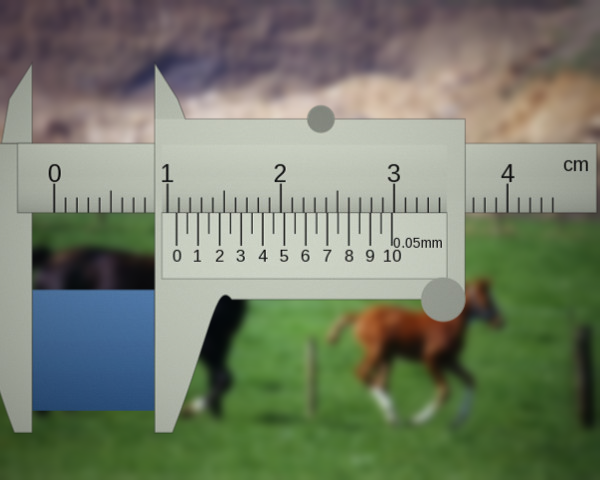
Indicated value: 10.8 mm
